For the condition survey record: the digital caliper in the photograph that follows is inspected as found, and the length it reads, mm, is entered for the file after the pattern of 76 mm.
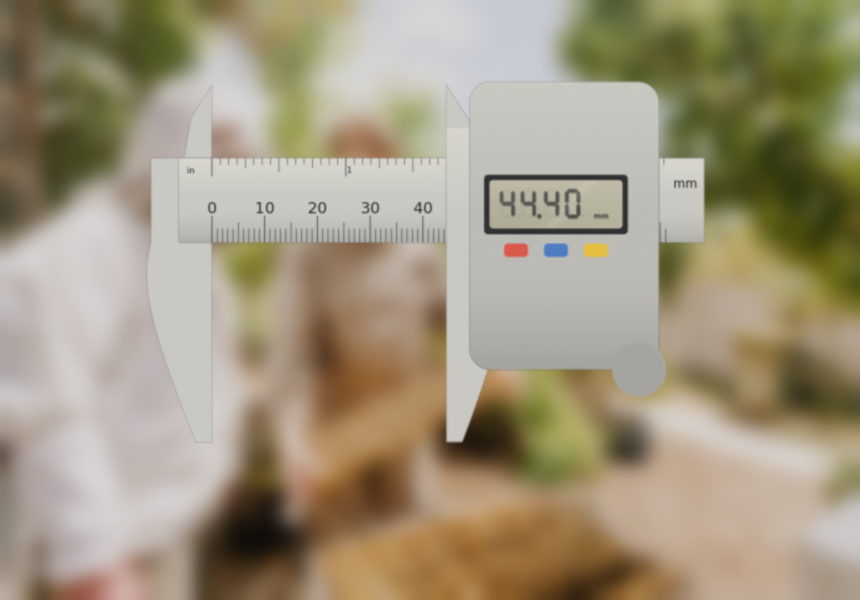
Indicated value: 44.40 mm
